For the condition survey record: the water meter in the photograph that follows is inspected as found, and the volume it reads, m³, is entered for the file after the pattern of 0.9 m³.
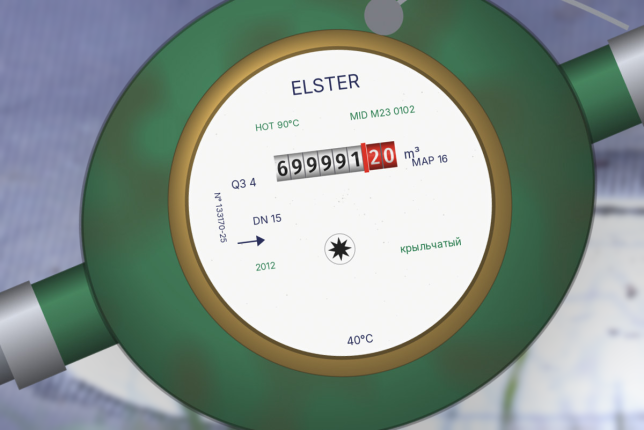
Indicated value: 699991.20 m³
